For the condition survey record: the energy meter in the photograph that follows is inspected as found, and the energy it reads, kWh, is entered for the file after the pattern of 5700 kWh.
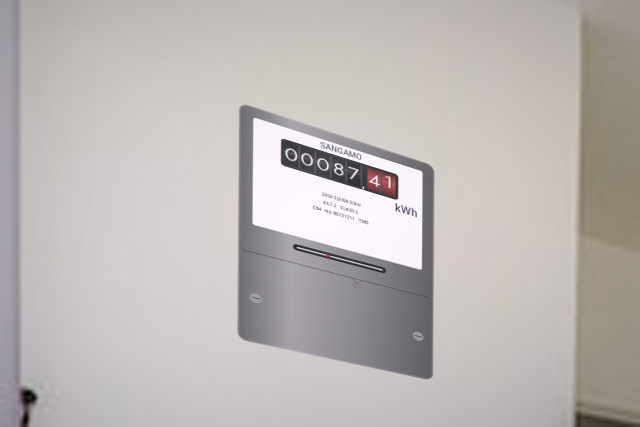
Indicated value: 87.41 kWh
